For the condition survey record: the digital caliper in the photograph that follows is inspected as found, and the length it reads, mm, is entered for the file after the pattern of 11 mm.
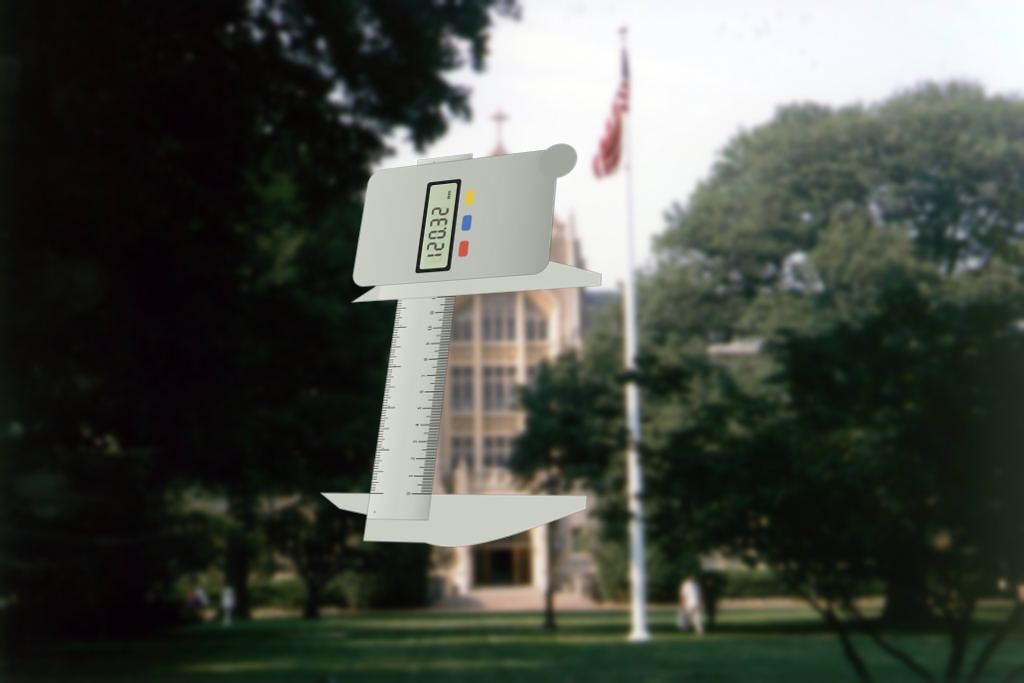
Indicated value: 120.32 mm
